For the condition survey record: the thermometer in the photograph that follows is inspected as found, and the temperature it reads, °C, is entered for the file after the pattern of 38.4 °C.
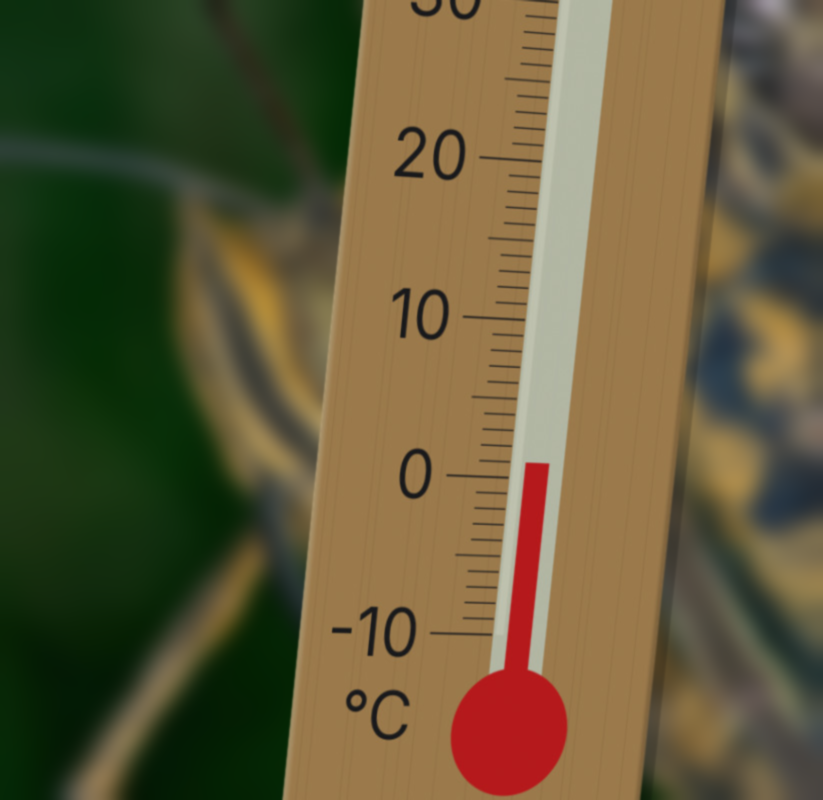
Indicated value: 1 °C
